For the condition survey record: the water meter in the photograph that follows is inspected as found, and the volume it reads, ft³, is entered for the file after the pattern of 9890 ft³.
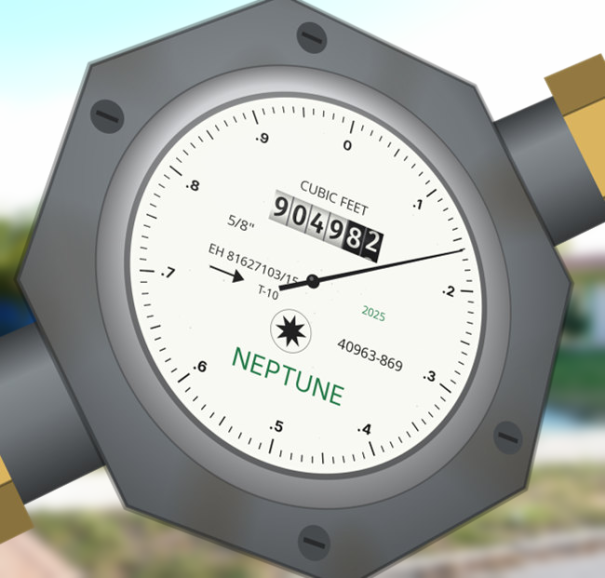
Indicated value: 904982.16 ft³
